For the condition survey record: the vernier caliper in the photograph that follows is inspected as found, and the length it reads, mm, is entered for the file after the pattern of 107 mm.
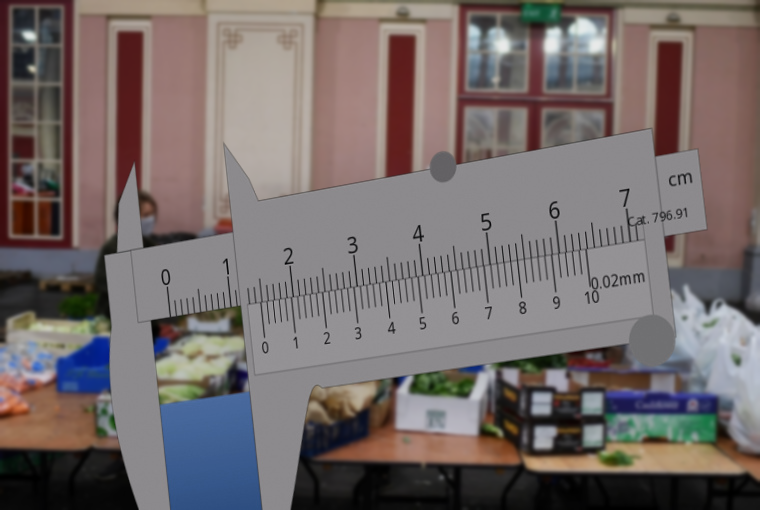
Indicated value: 14.8 mm
